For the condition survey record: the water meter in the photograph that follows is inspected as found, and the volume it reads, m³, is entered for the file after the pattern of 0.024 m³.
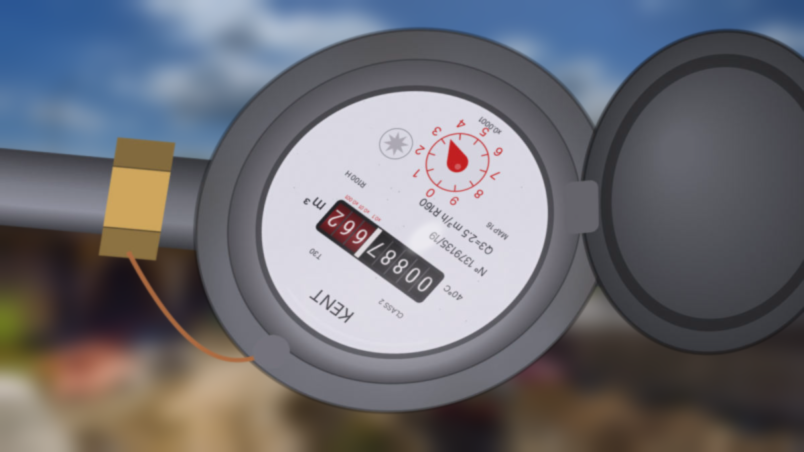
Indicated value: 887.6623 m³
